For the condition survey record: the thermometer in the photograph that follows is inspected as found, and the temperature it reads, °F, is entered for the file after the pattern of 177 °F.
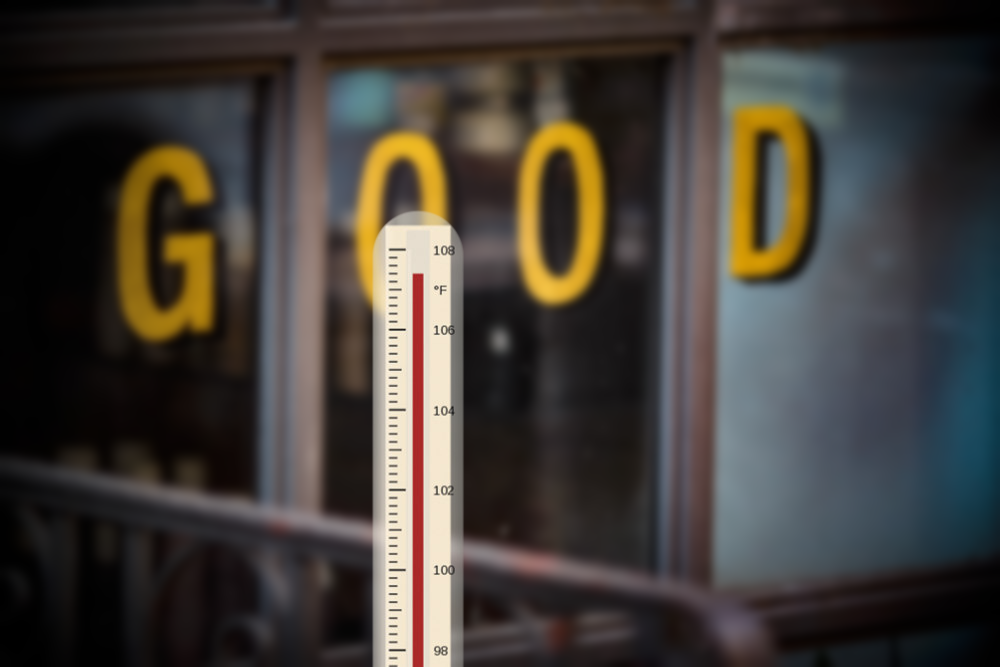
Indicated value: 107.4 °F
